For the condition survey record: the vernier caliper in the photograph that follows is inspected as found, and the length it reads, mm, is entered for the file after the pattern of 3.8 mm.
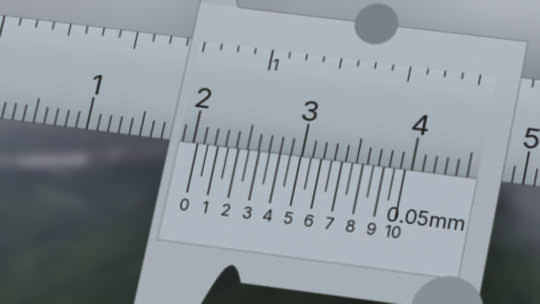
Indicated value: 20.4 mm
